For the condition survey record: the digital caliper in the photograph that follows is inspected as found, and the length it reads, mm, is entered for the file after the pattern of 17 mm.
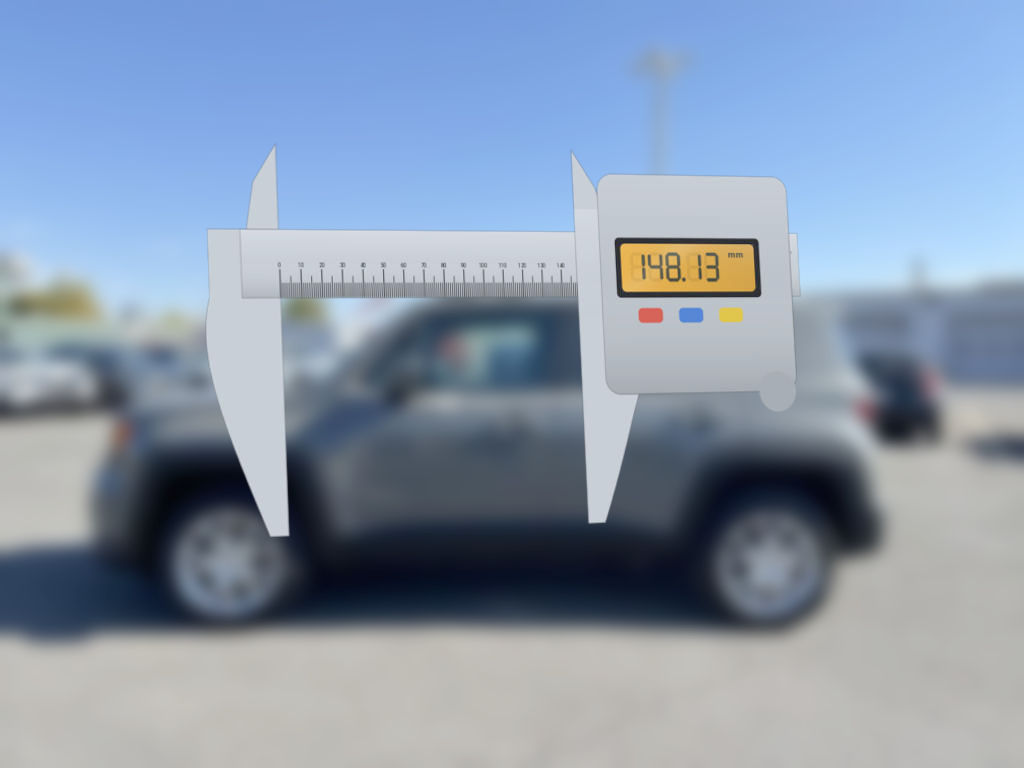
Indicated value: 148.13 mm
